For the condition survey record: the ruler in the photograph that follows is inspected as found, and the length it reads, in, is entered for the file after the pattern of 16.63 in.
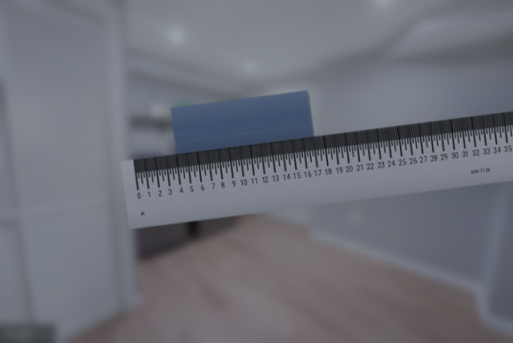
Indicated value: 13 in
